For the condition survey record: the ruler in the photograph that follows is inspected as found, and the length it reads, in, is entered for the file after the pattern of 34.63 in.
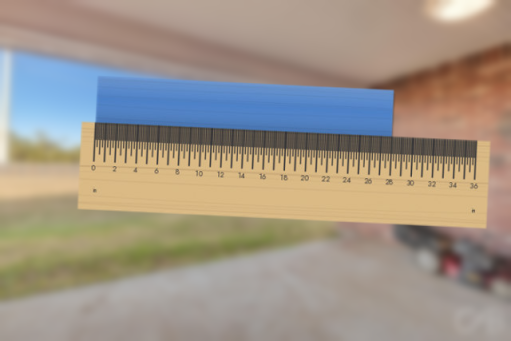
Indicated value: 28 in
